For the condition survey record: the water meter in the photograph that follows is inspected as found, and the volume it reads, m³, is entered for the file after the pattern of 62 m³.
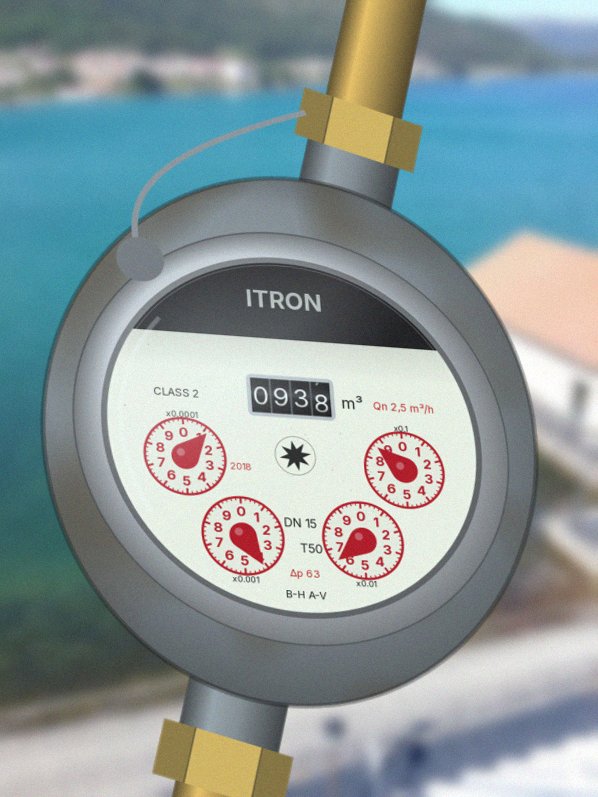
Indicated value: 937.8641 m³
